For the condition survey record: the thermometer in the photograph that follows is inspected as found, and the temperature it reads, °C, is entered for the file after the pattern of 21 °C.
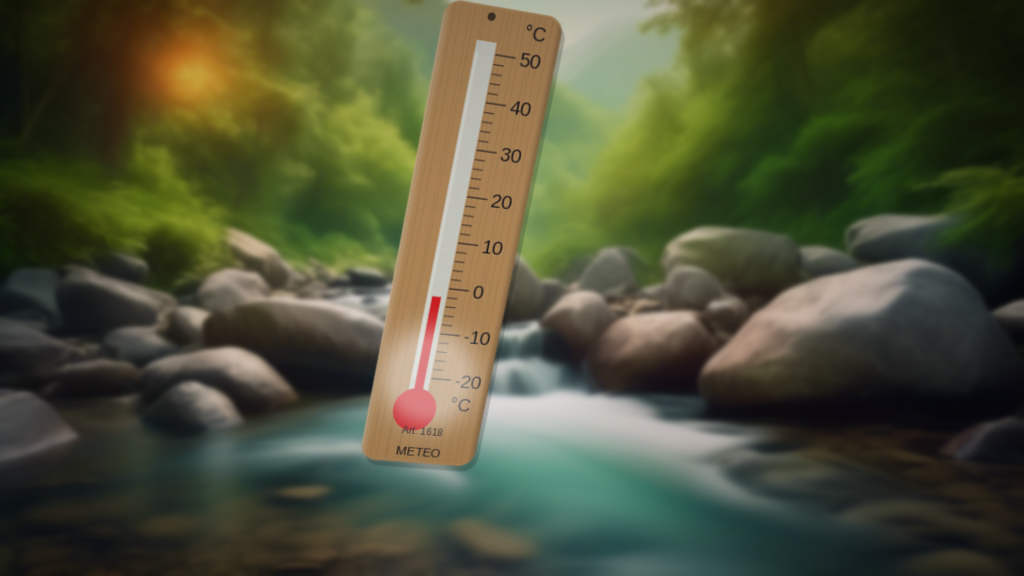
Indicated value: -2 °C
